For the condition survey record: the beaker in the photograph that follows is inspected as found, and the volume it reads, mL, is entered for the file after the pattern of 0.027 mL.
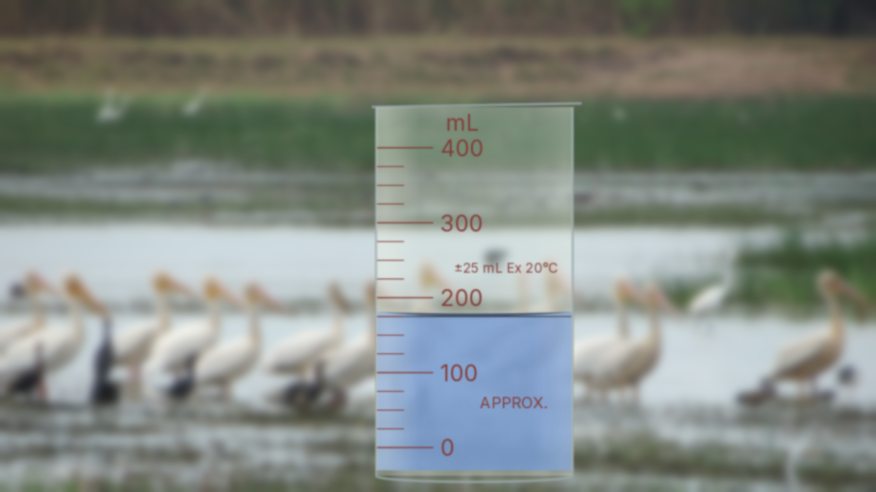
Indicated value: 175 mL
